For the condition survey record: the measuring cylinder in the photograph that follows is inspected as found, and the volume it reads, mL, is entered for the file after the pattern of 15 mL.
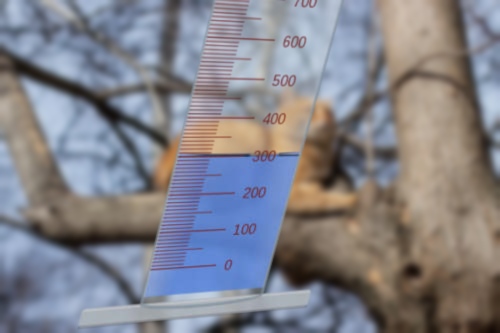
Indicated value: 300 mL
